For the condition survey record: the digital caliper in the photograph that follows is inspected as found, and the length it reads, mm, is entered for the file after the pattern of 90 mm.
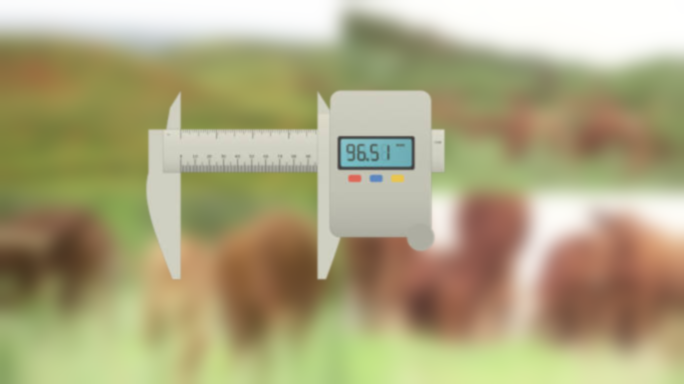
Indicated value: 96.51 mm
